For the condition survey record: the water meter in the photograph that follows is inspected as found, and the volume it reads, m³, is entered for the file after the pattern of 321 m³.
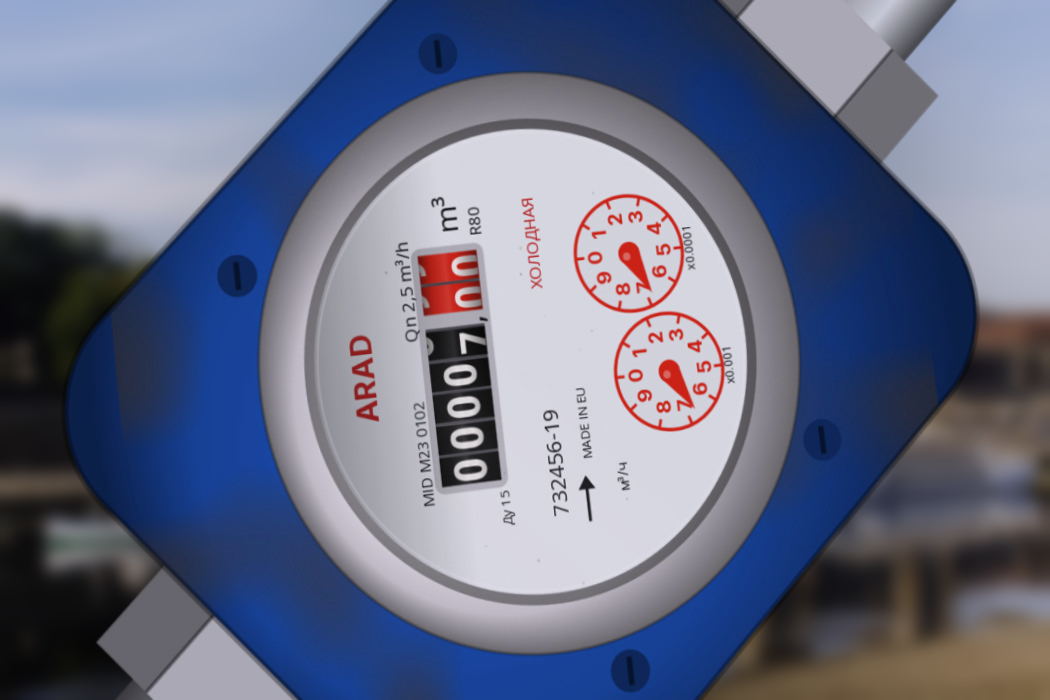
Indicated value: 6.9966 m³
